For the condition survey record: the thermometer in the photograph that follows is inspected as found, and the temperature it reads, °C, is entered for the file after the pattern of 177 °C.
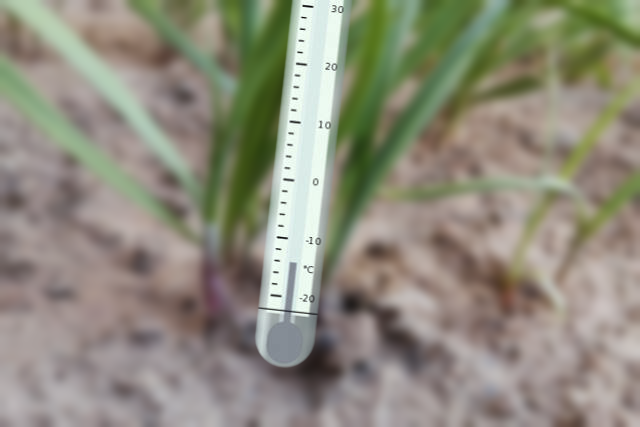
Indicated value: -14 °C
